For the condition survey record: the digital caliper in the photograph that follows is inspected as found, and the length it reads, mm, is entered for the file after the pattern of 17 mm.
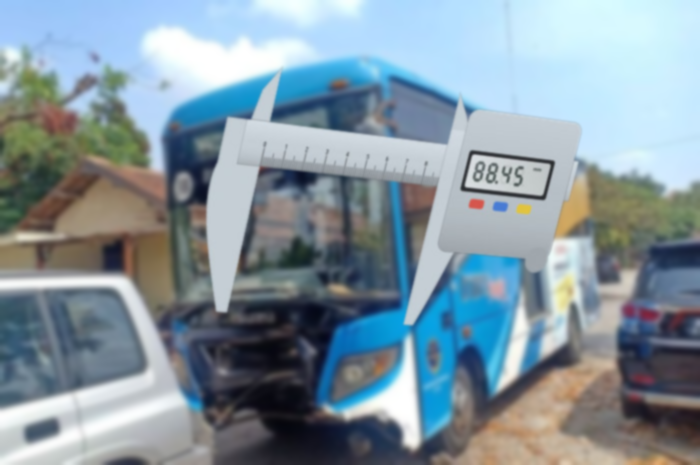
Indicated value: 88.45 mm
